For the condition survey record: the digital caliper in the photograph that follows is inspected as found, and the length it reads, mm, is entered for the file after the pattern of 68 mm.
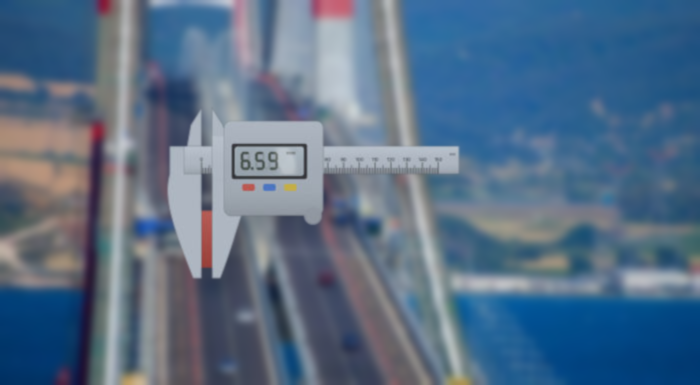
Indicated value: 6.59 mm
